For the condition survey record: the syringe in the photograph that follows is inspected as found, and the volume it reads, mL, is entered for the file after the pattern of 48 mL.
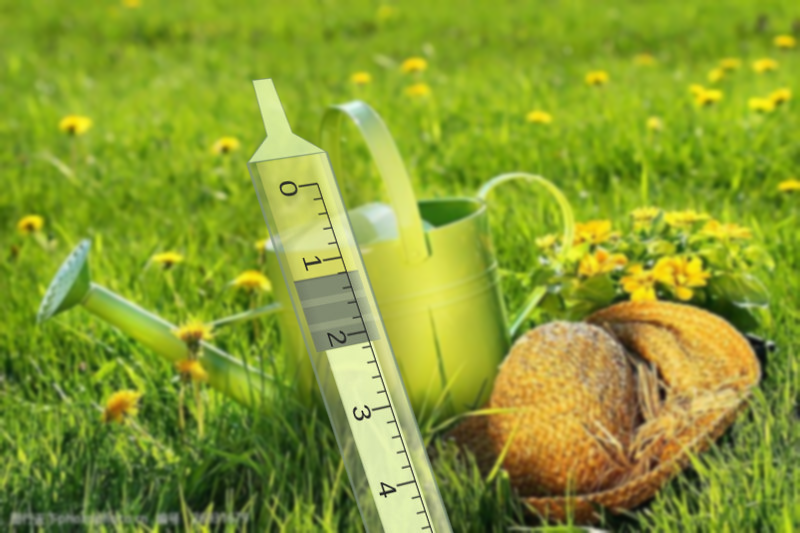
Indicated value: 1.2 mL
